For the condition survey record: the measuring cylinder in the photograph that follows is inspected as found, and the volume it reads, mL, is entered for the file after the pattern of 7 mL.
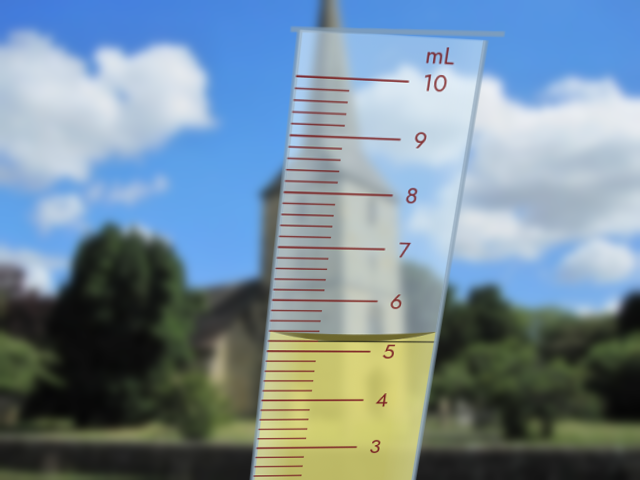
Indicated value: 5.2 mL
